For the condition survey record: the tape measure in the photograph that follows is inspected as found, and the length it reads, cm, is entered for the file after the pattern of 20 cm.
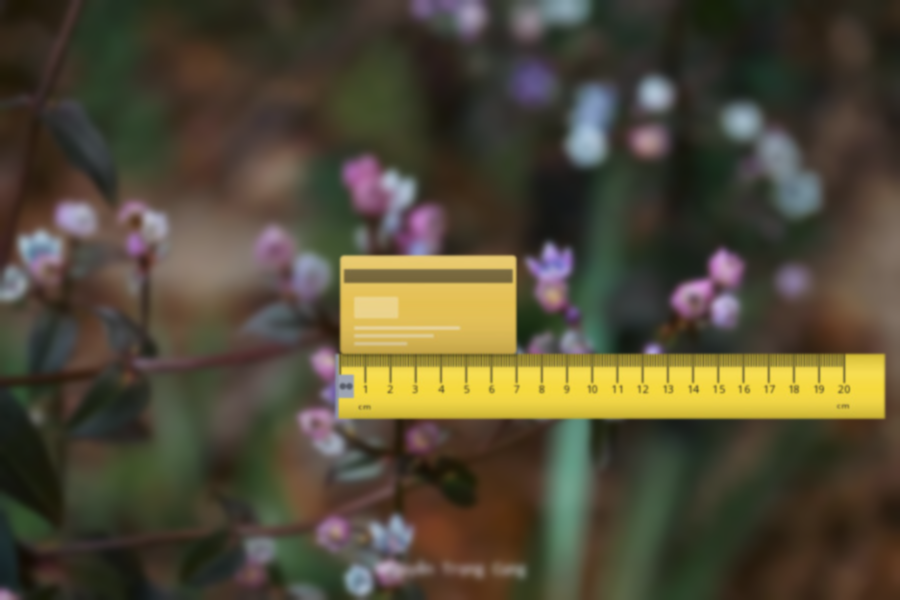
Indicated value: 7 cm
